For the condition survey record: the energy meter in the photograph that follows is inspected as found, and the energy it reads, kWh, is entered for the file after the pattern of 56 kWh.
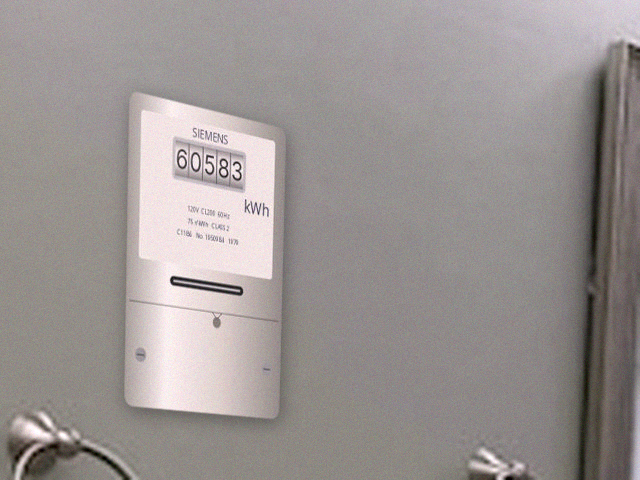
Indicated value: 60583 kWh
